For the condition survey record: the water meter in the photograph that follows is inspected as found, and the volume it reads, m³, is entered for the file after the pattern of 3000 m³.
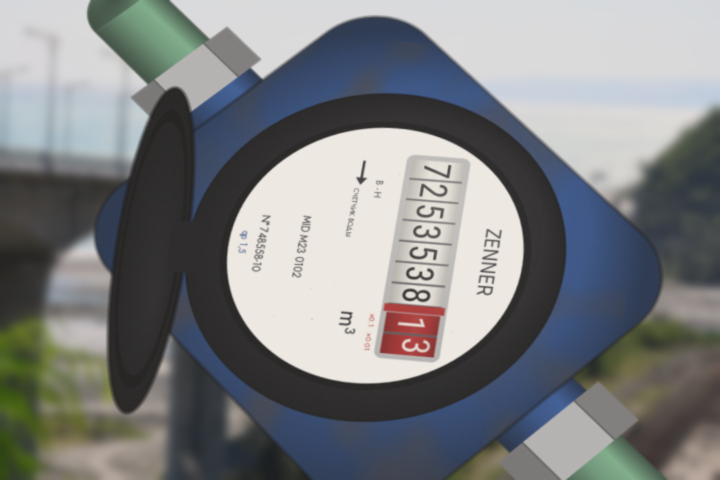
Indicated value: 7253538.13 m³
